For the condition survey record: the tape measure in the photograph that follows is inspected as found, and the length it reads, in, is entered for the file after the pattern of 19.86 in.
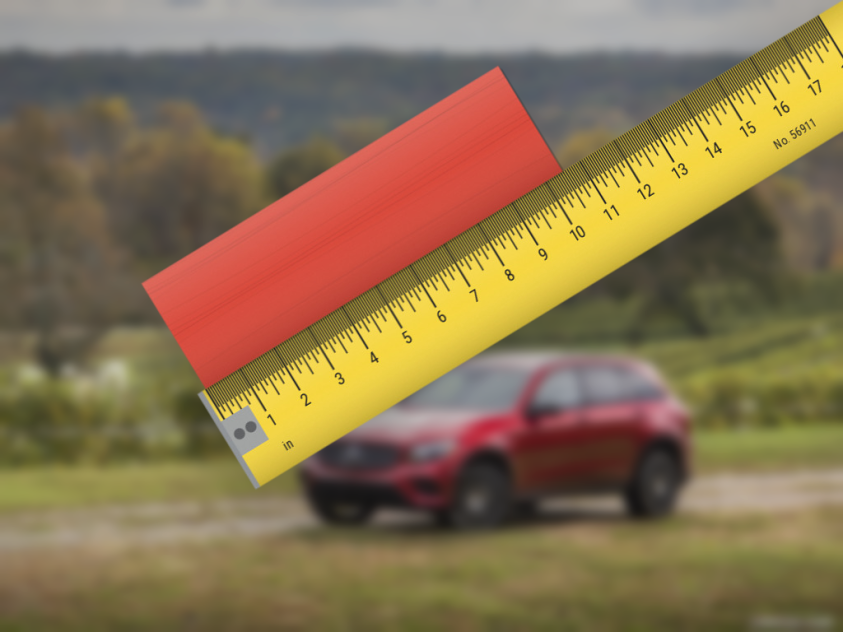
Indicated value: 10.5 in
